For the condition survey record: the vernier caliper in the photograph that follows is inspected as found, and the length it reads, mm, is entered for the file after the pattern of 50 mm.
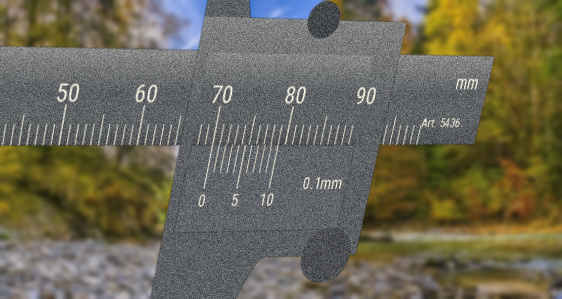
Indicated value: 70.0 mm
